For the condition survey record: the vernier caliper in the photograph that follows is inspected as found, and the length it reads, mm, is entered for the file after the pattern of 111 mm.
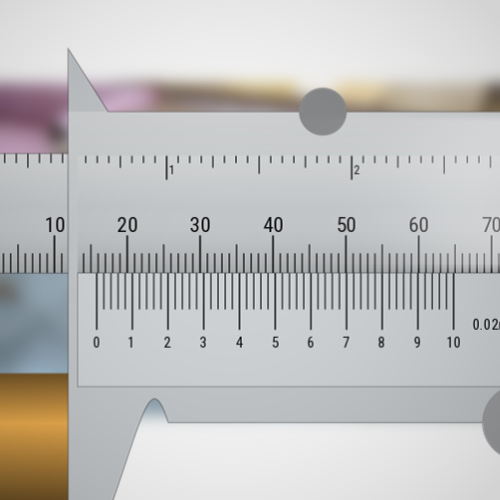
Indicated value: 15.8 mm
